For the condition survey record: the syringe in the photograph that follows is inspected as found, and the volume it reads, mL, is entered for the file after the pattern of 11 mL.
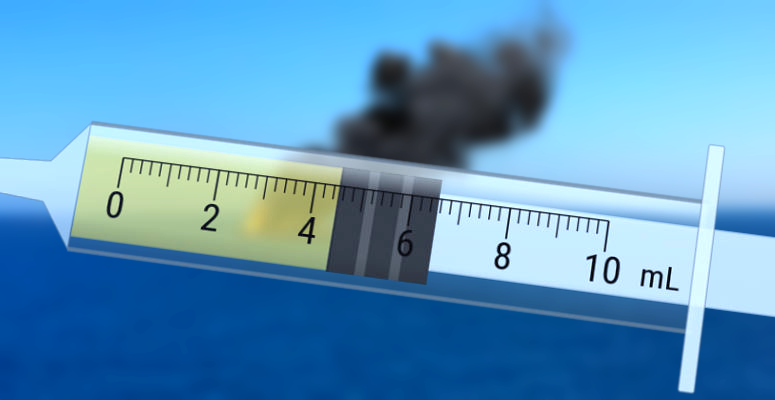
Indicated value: 4.5 mL
